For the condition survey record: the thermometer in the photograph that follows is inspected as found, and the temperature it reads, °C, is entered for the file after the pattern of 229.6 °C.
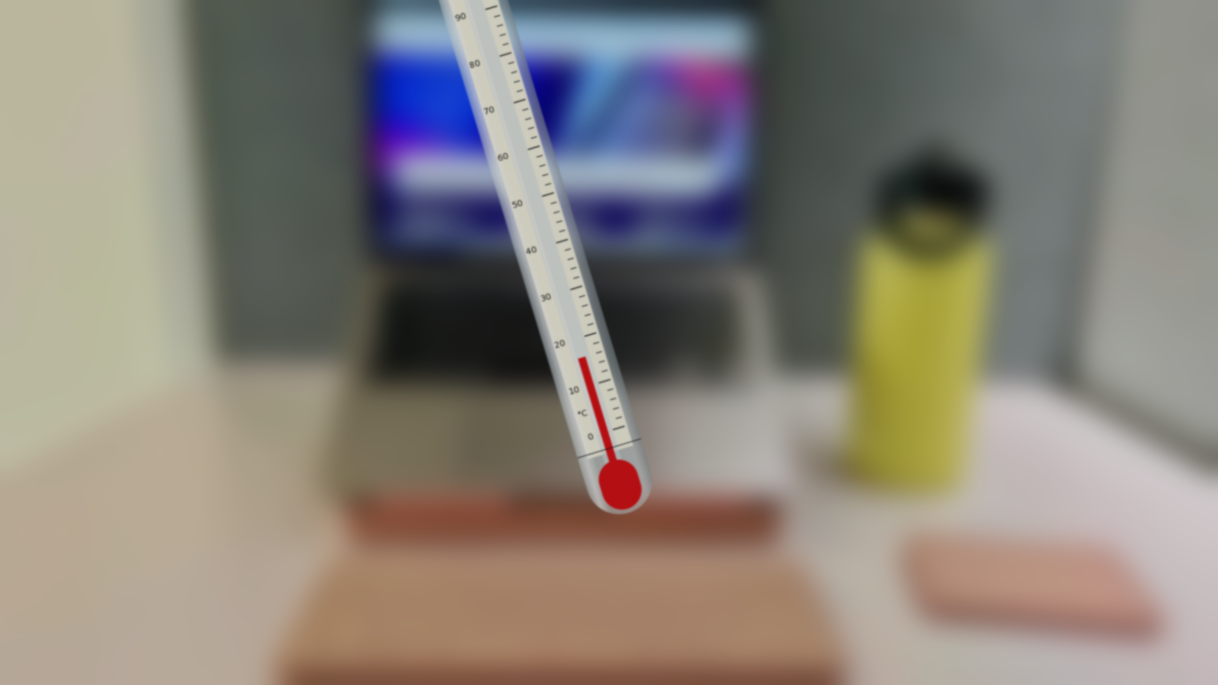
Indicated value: 16 °C
